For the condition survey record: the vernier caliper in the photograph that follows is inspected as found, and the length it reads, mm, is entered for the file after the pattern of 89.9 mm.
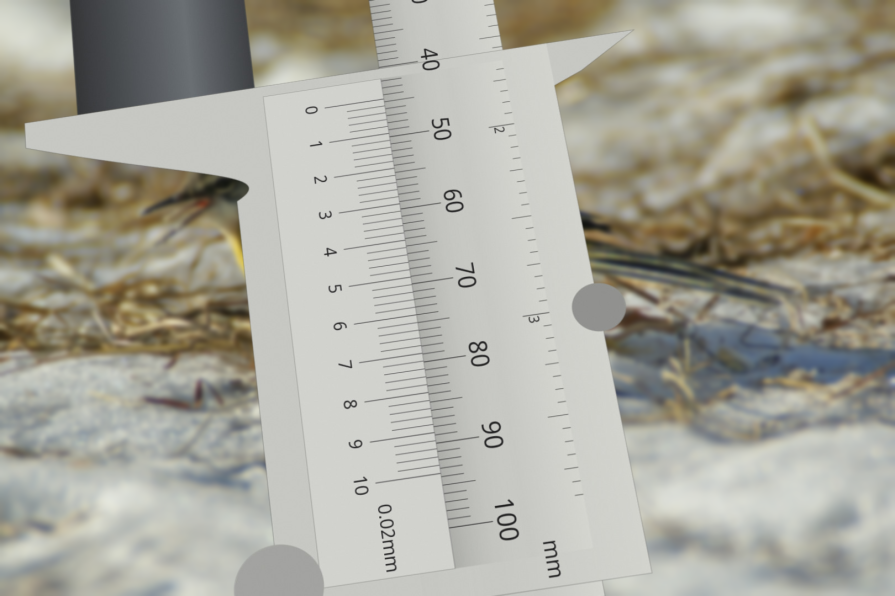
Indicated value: 44.6 mm
